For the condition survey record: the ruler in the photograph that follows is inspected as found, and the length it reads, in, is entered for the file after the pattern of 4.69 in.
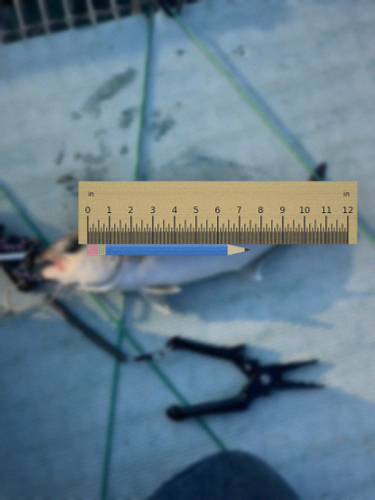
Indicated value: 7.5 in
